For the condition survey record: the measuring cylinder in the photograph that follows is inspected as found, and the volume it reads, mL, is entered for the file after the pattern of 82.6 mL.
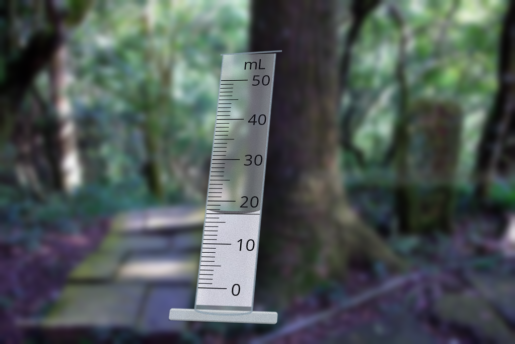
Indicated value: 17 mL
